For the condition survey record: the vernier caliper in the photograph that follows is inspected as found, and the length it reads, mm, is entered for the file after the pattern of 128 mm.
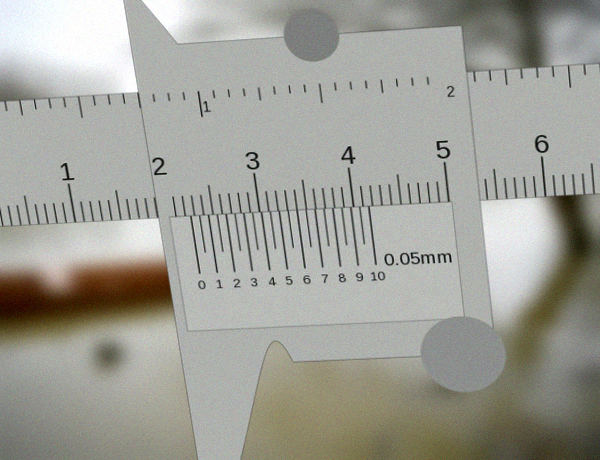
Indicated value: 22.6 mm
